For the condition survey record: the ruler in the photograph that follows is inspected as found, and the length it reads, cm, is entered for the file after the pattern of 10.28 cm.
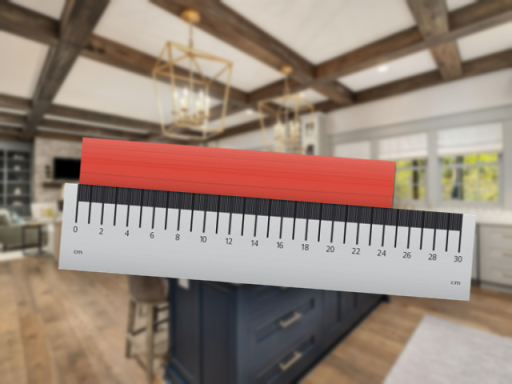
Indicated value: 24.5 cm
